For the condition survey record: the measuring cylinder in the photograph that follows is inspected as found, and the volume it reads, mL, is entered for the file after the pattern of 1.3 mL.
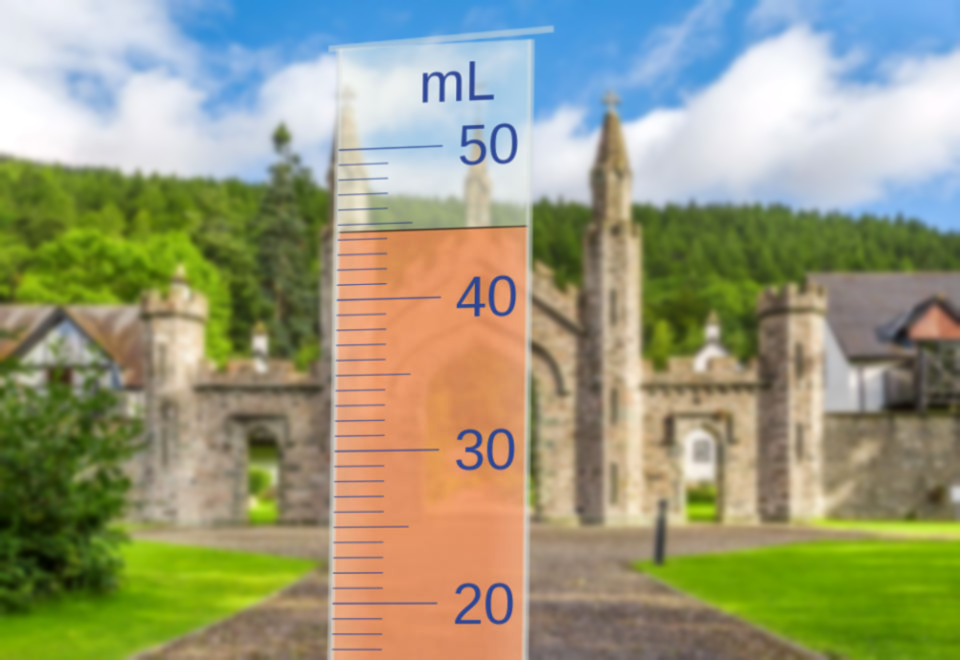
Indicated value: 44.5 mL
